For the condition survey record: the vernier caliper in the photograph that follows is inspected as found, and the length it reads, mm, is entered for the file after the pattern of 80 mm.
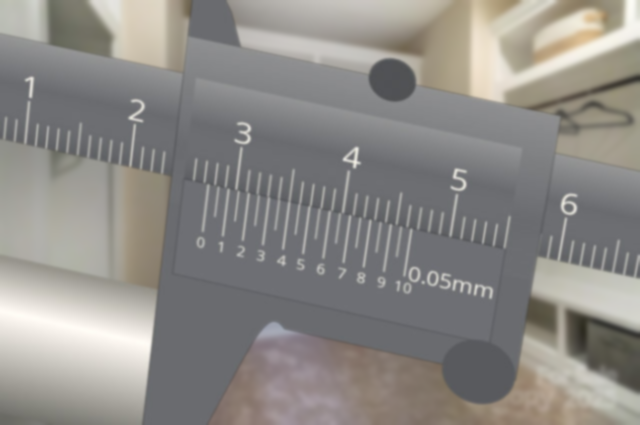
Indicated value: 27.4 mm
